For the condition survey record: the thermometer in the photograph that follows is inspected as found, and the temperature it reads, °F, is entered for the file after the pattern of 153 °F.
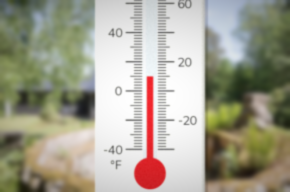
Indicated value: 10 °F
